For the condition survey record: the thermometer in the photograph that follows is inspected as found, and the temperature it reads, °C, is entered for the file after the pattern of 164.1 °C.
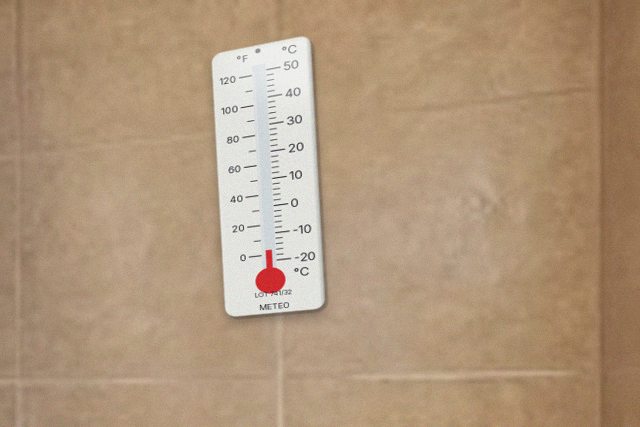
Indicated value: -16 °C
